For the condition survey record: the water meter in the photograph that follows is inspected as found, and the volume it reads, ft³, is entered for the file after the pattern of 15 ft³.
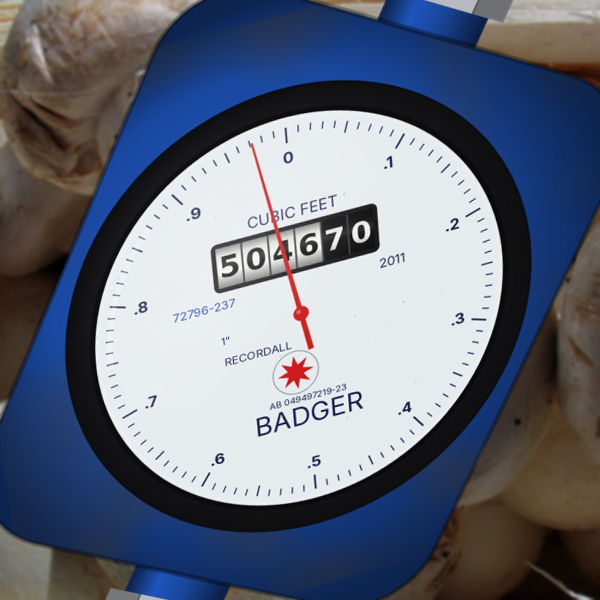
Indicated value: 504669.97 ft³
